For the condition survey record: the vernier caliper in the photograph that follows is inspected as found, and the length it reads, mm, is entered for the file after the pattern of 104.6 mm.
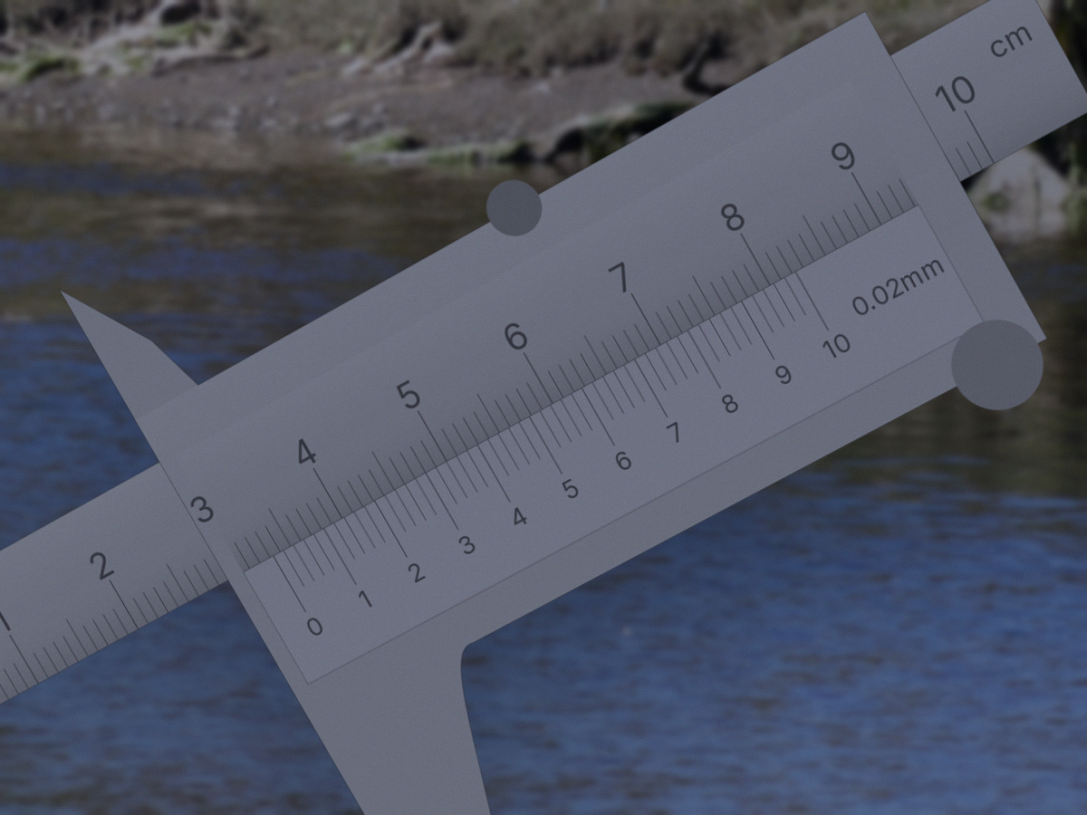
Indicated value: 33.3 mm
